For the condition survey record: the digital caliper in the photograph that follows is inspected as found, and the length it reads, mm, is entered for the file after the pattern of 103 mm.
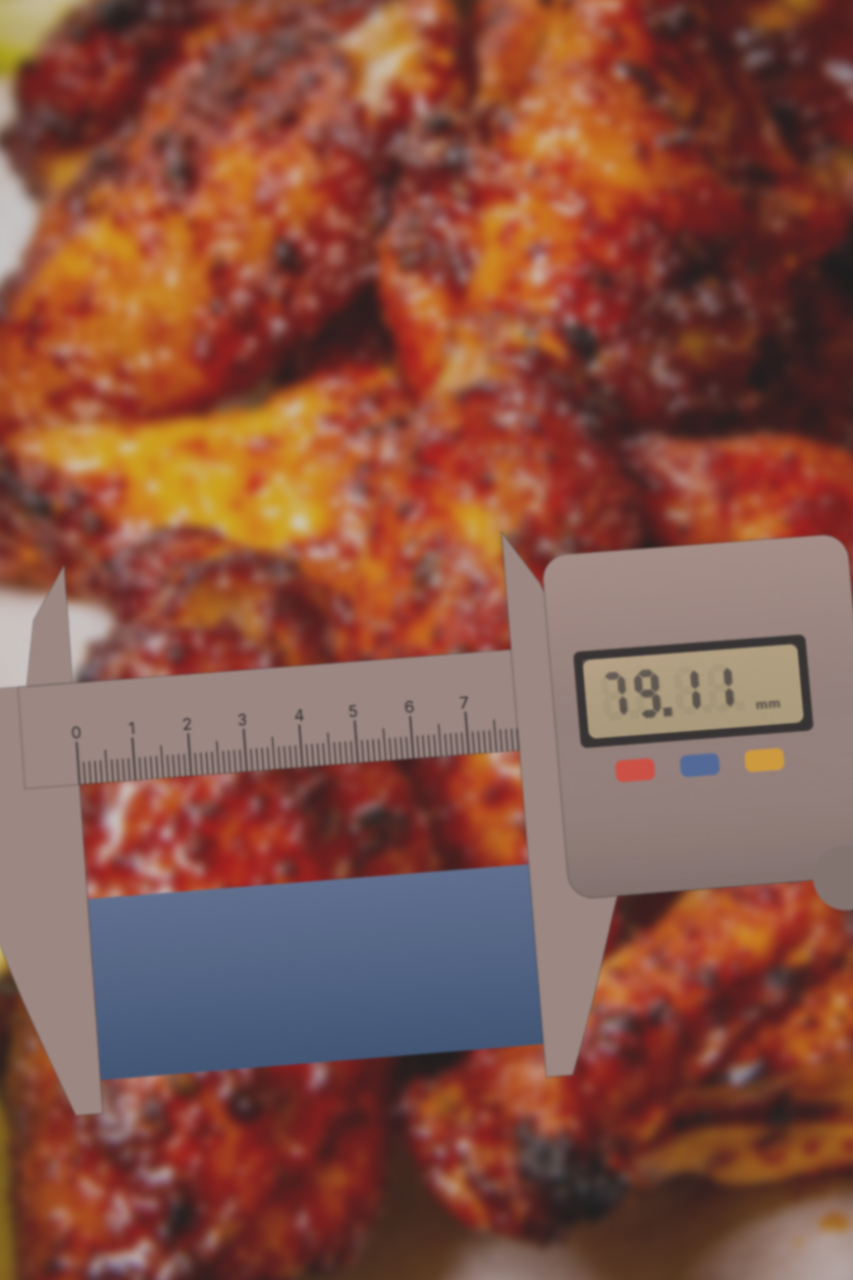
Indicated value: 79.11 mm
